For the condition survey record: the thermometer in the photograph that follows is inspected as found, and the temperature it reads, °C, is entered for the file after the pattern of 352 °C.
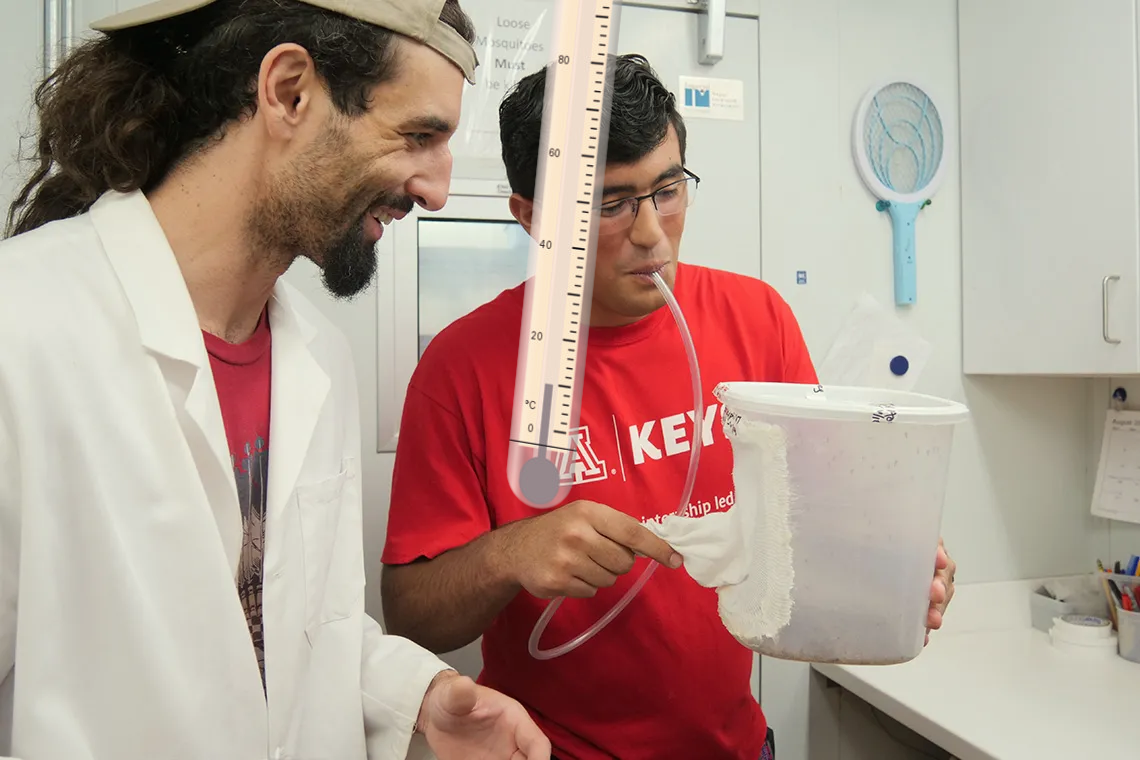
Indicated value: 10 °C
